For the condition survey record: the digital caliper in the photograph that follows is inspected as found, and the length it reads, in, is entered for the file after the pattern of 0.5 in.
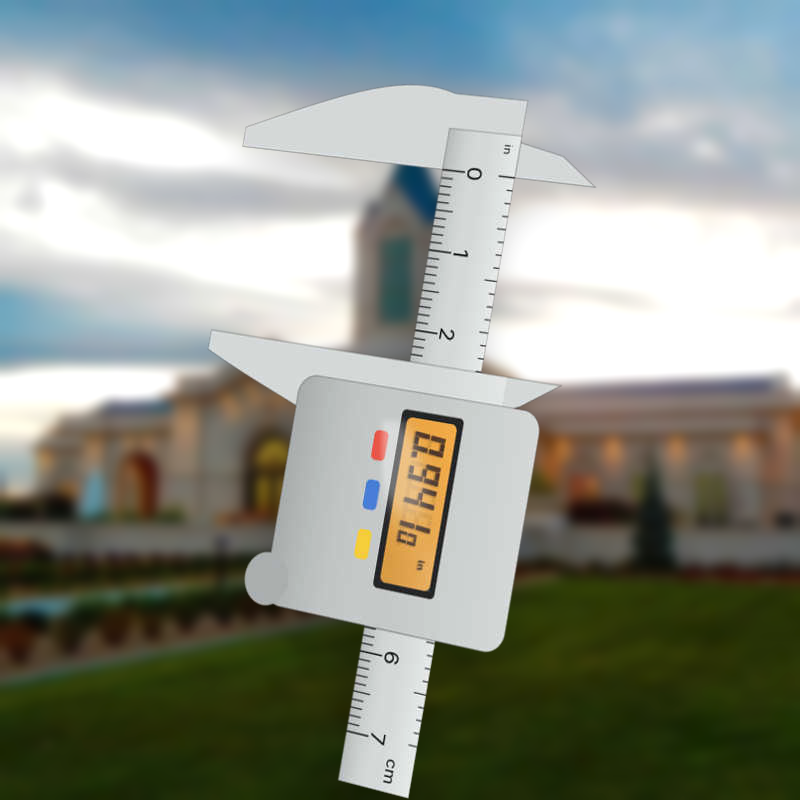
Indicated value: 0.9410 in
